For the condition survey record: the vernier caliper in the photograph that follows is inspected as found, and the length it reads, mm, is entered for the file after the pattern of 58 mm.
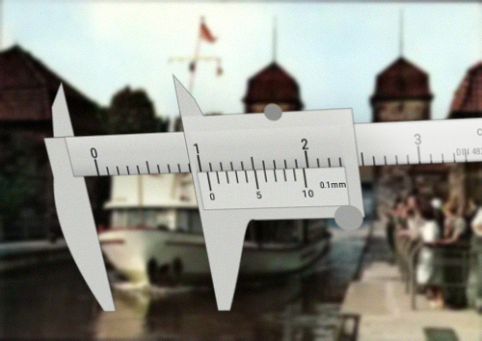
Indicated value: 10.6 mm
